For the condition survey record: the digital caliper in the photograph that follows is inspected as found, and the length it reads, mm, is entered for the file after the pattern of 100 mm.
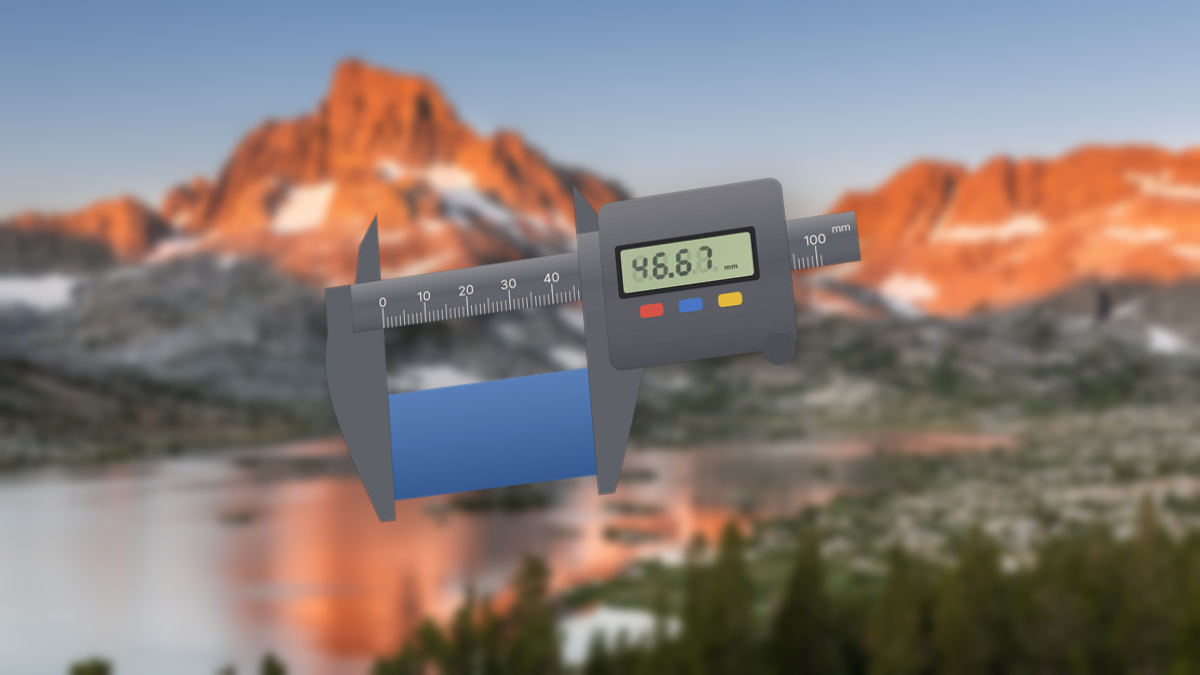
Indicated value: 46.67 mm
